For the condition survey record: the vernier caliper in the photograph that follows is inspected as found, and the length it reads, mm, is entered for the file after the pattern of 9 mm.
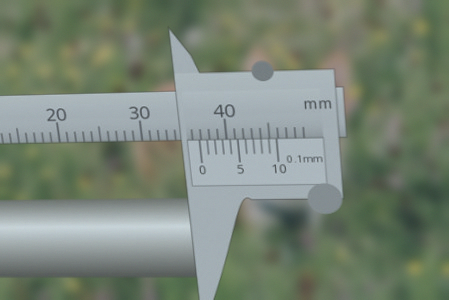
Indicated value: 36.8 mm
